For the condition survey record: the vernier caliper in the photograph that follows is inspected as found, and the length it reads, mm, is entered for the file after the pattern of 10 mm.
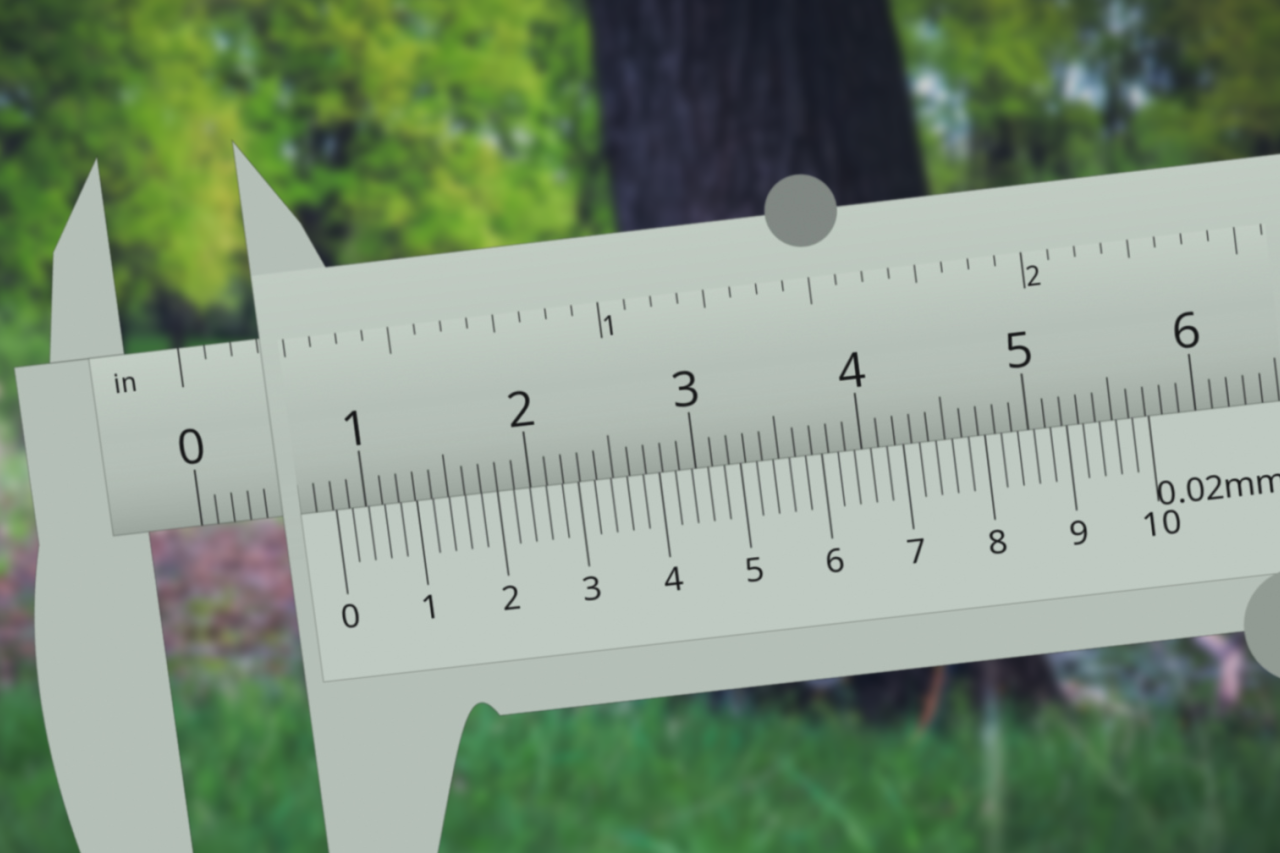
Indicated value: 8.2 mm
